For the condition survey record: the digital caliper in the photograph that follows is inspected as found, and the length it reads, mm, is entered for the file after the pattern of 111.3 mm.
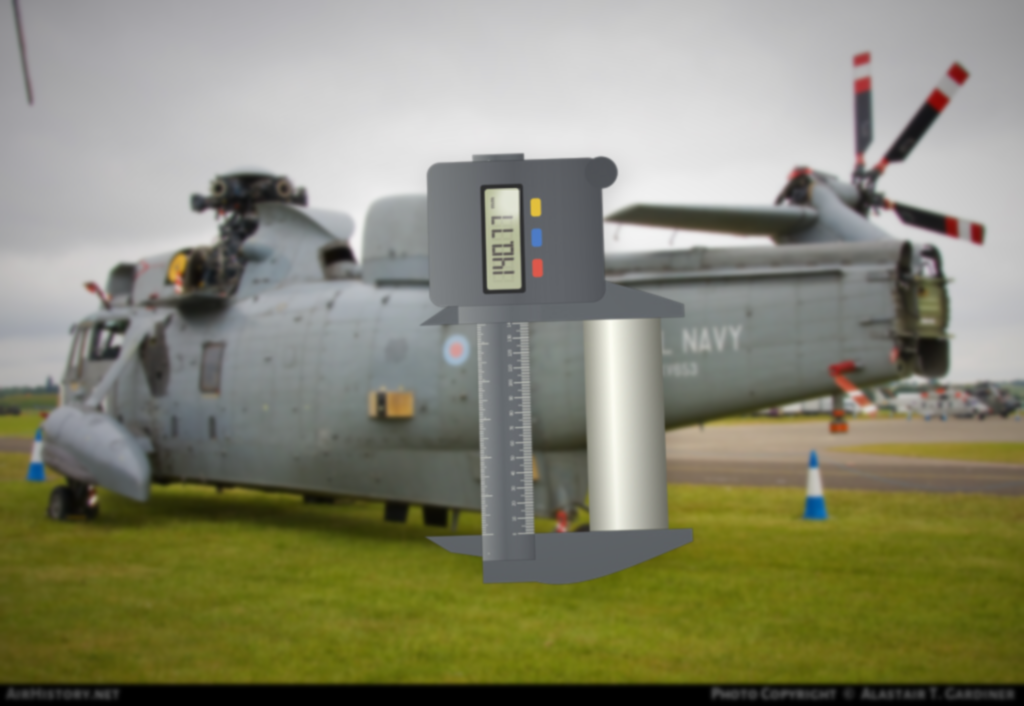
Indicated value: 140.77 mm
